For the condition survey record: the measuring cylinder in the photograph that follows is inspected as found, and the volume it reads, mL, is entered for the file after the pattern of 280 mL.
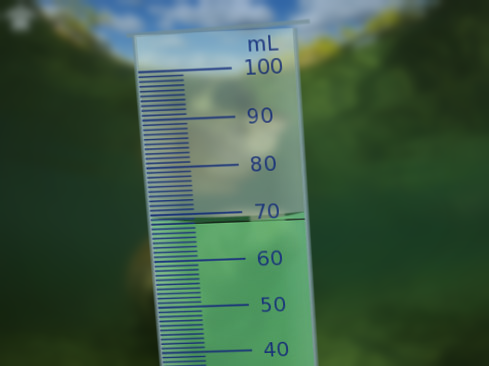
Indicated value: 68 mL
